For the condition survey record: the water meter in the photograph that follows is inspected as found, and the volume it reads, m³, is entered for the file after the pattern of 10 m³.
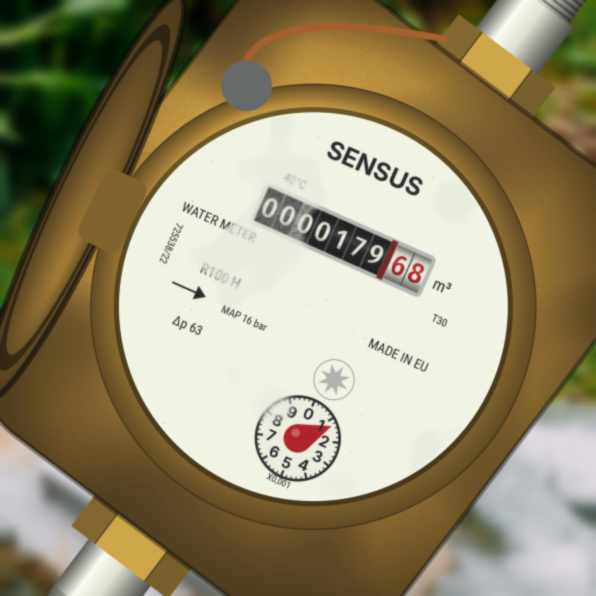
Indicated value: 179.681 m³
